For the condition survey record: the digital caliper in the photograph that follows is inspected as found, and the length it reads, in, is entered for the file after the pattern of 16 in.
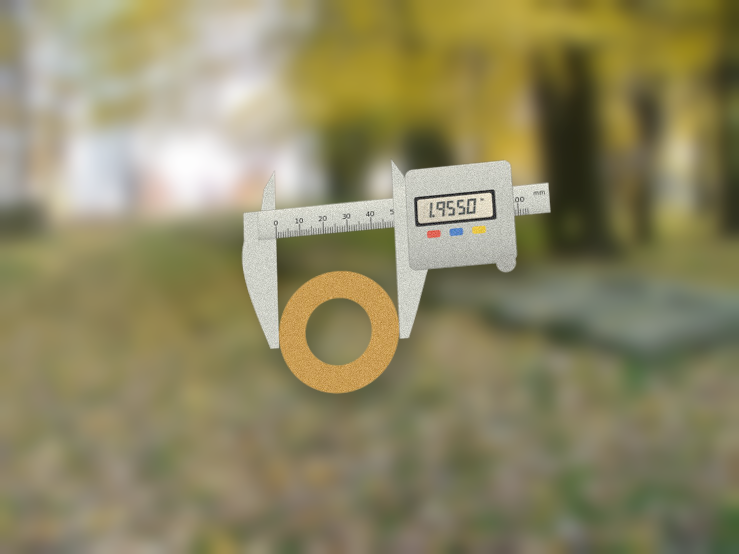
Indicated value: 1.9550 in
